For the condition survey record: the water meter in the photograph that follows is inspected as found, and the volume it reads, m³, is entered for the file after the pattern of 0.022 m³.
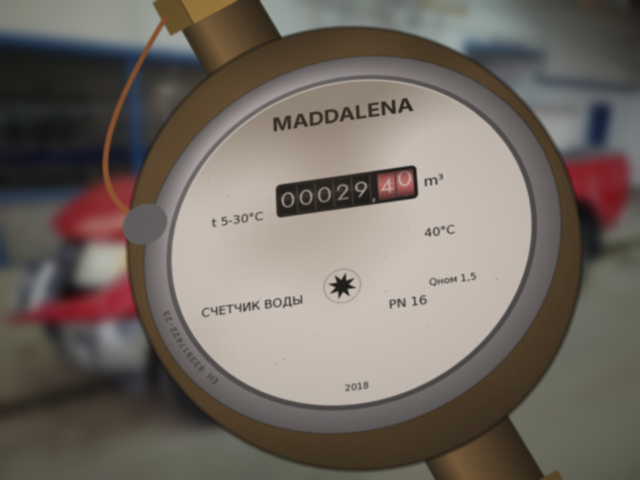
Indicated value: 29.40 m³
